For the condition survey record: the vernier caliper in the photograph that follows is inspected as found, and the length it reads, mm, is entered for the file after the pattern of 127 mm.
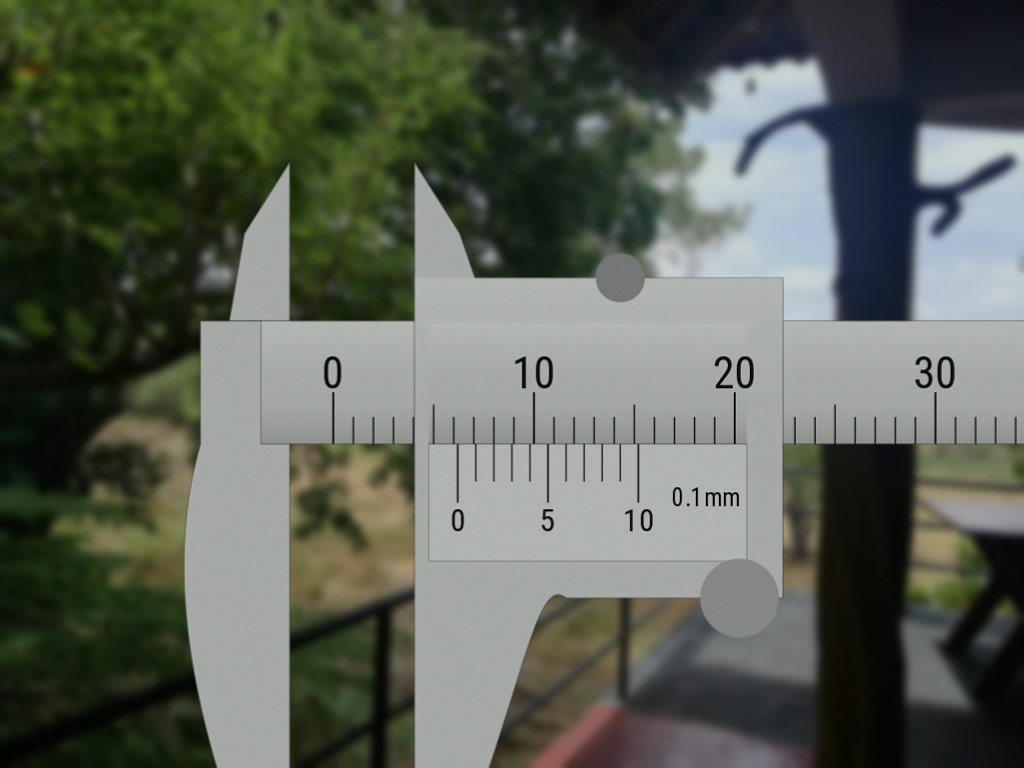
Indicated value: 6.2 mm
